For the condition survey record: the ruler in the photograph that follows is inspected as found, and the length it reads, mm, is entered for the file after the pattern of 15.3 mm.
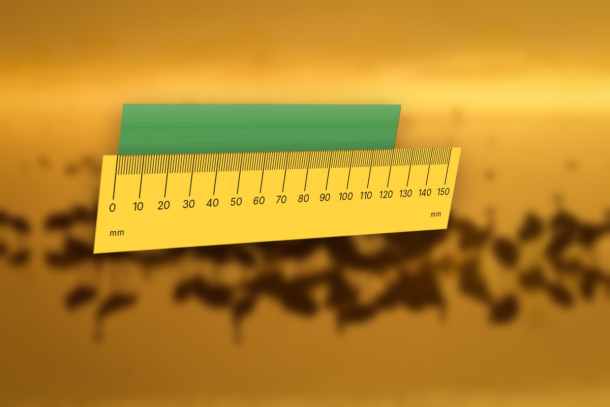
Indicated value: 120 mm
